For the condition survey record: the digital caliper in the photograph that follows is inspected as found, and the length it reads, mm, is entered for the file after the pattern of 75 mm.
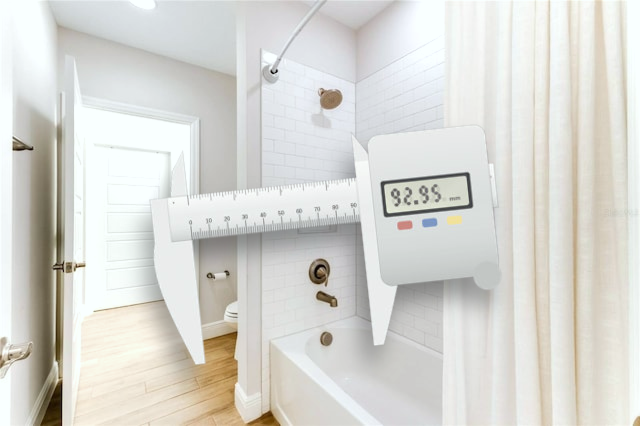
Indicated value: 92.95 mm
